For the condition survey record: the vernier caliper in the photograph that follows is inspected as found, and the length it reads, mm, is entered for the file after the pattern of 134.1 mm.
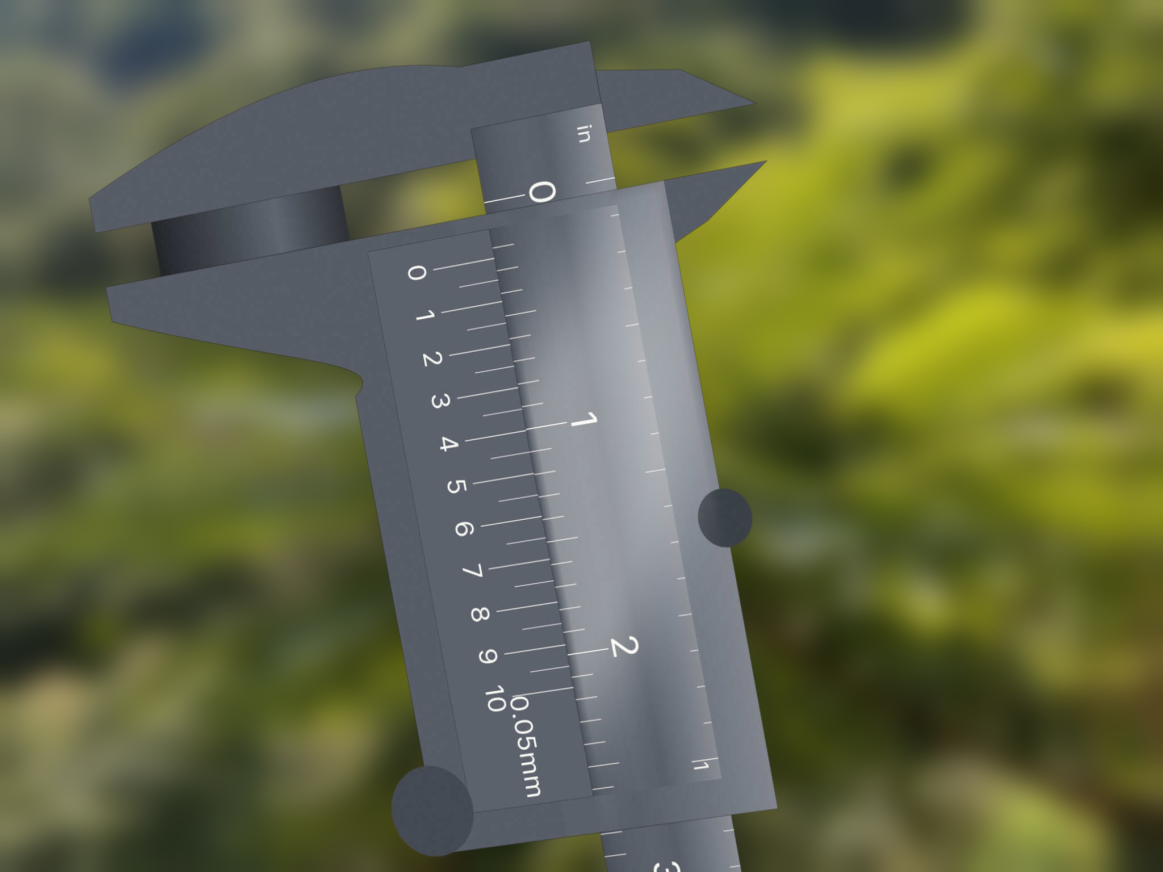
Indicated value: 2.45 mm
